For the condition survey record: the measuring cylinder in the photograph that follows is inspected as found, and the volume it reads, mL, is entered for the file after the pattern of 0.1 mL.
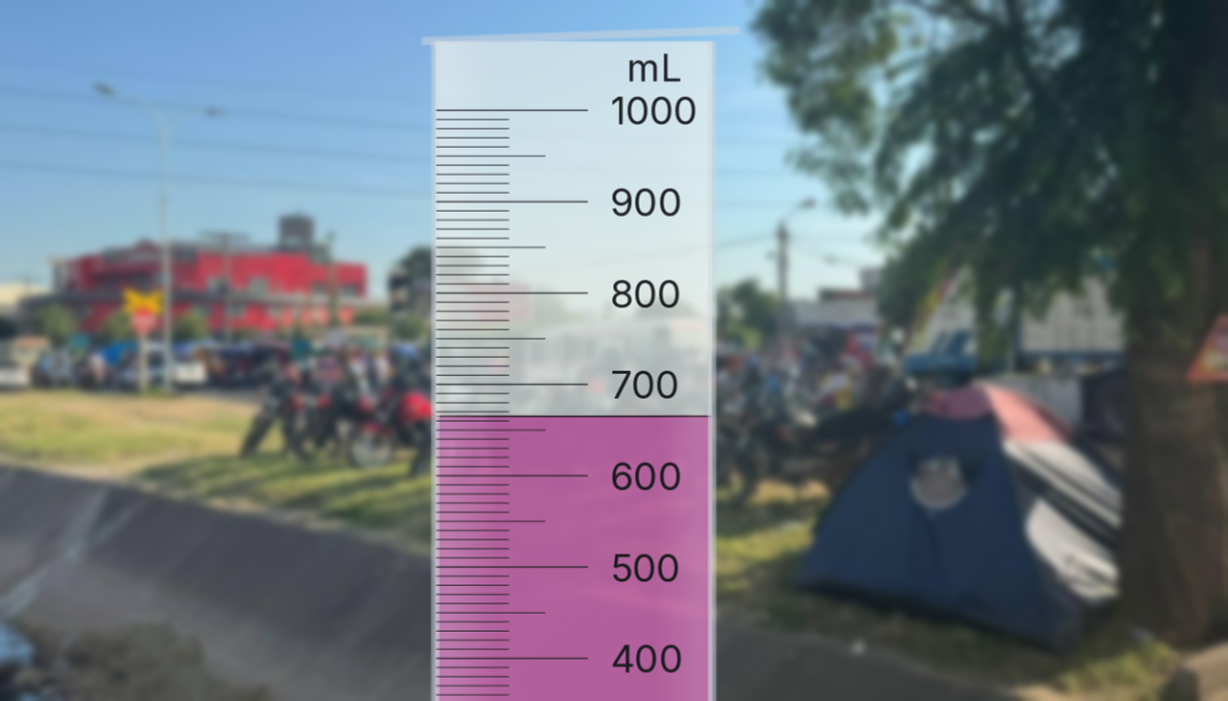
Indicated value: 665 mL
